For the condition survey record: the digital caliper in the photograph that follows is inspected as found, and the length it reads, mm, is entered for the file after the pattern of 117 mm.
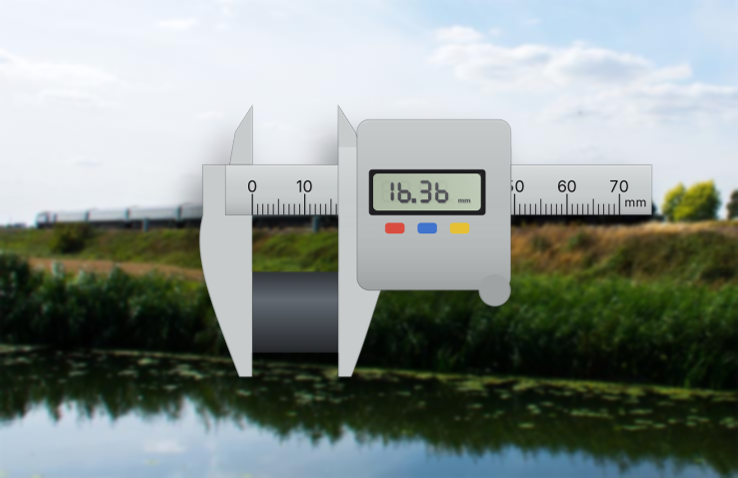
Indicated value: 16.36 mm
